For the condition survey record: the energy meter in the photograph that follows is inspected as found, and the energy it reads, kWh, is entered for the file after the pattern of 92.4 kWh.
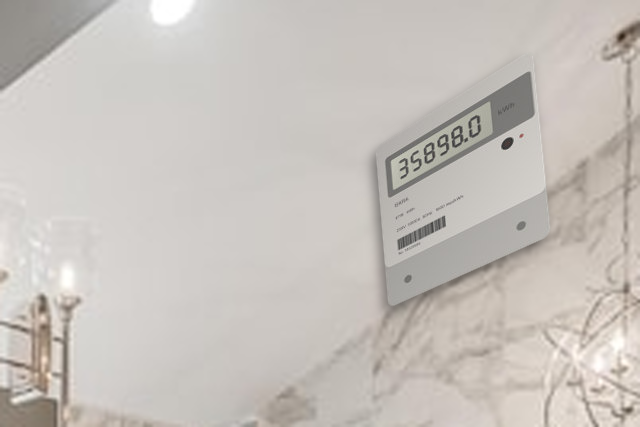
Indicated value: 35898.0 kWh
